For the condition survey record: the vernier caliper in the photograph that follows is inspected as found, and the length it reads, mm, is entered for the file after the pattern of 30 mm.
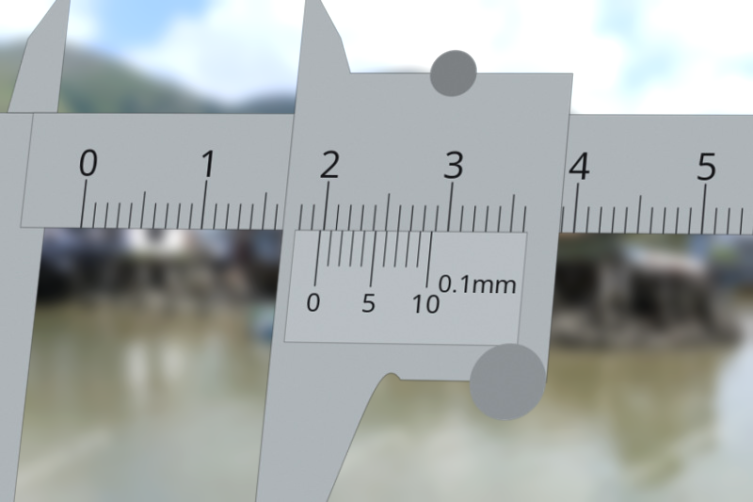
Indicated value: 19.7 mm
